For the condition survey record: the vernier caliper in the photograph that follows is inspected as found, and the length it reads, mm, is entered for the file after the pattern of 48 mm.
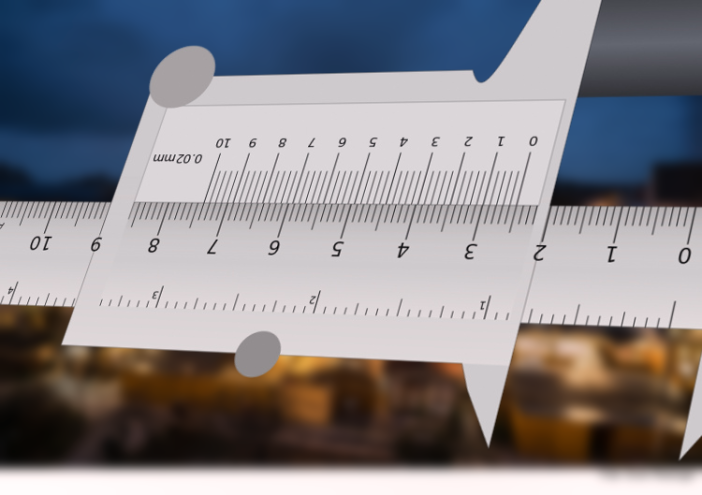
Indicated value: 25.0 mm
